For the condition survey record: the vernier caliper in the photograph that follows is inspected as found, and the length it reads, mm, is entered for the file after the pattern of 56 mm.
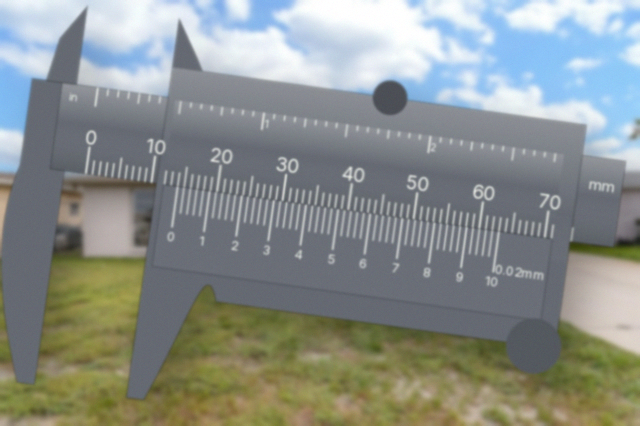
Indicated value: 14.0 mm
